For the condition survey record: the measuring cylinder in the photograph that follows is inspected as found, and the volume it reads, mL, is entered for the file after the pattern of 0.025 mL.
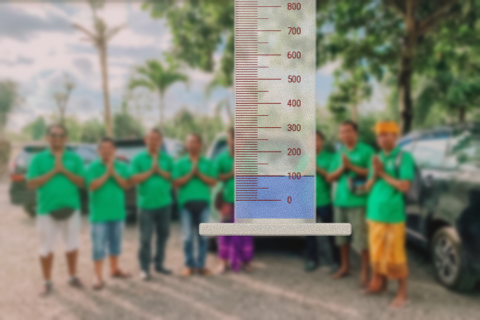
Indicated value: 100 mL
